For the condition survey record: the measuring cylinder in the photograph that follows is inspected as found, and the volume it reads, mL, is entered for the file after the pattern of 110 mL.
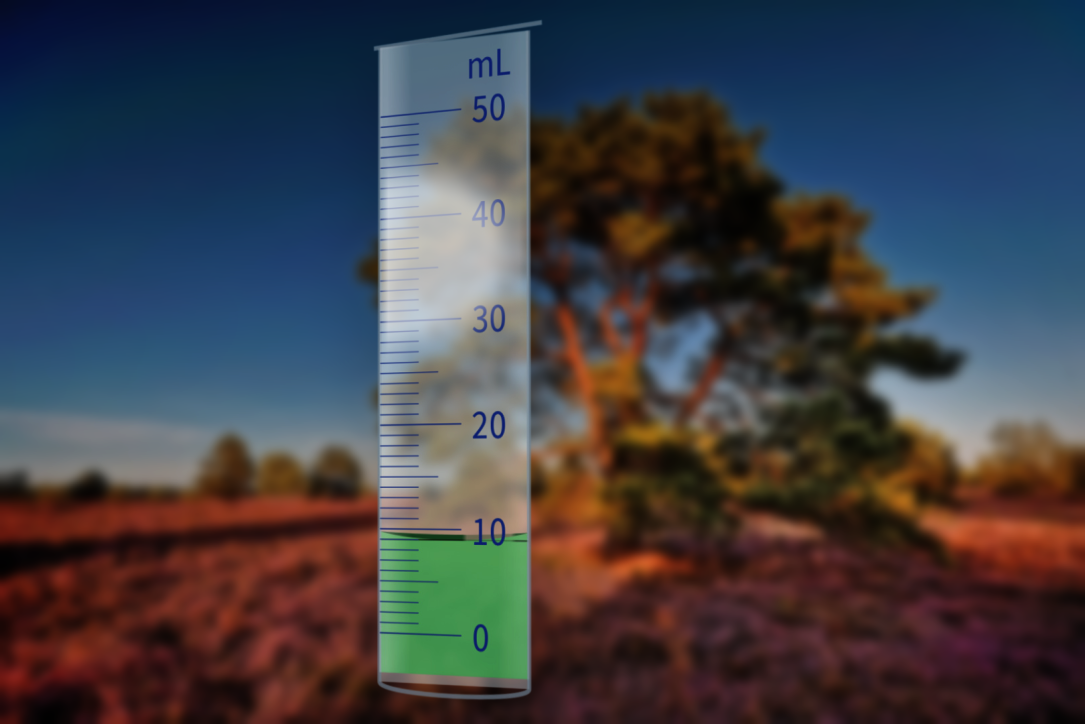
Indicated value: 9 mL
